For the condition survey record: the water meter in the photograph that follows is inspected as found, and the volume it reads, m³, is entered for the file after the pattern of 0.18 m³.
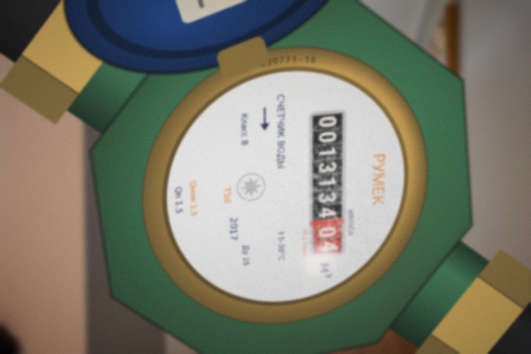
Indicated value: 13134.04 m³
